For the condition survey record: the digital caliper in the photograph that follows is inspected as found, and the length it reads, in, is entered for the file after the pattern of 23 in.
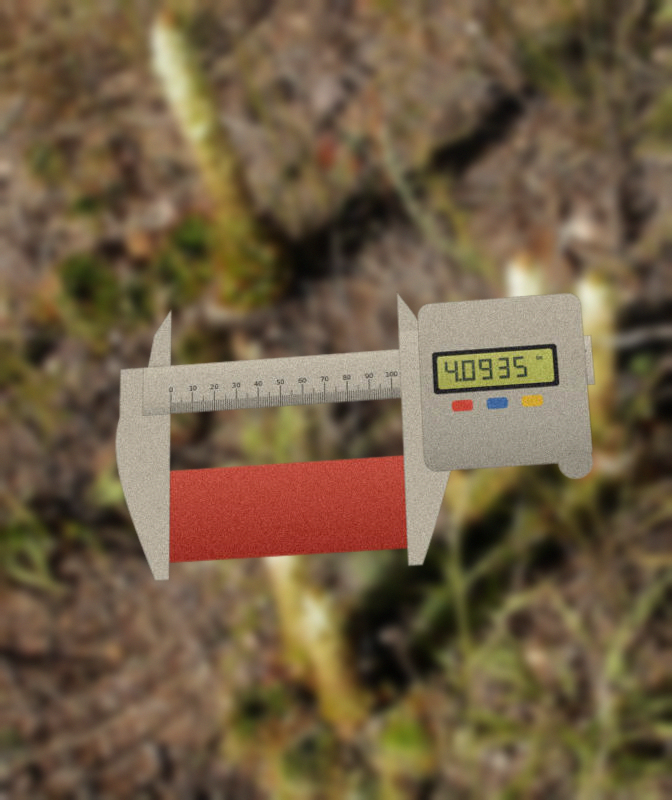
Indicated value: 4.0935 in
